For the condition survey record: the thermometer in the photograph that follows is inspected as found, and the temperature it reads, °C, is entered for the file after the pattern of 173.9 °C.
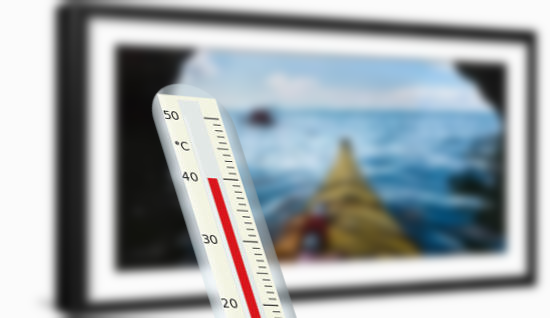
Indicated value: 40 °C
